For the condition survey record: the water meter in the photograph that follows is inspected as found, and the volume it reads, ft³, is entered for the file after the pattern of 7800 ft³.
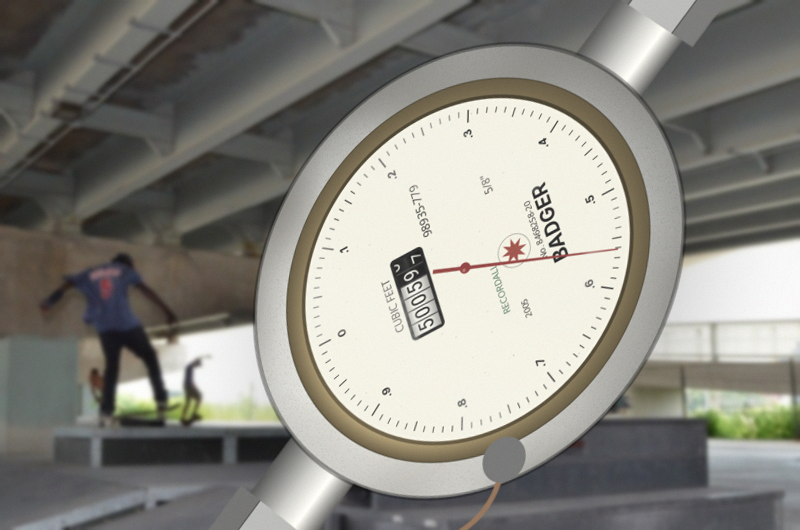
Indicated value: 500596.56 ft³
